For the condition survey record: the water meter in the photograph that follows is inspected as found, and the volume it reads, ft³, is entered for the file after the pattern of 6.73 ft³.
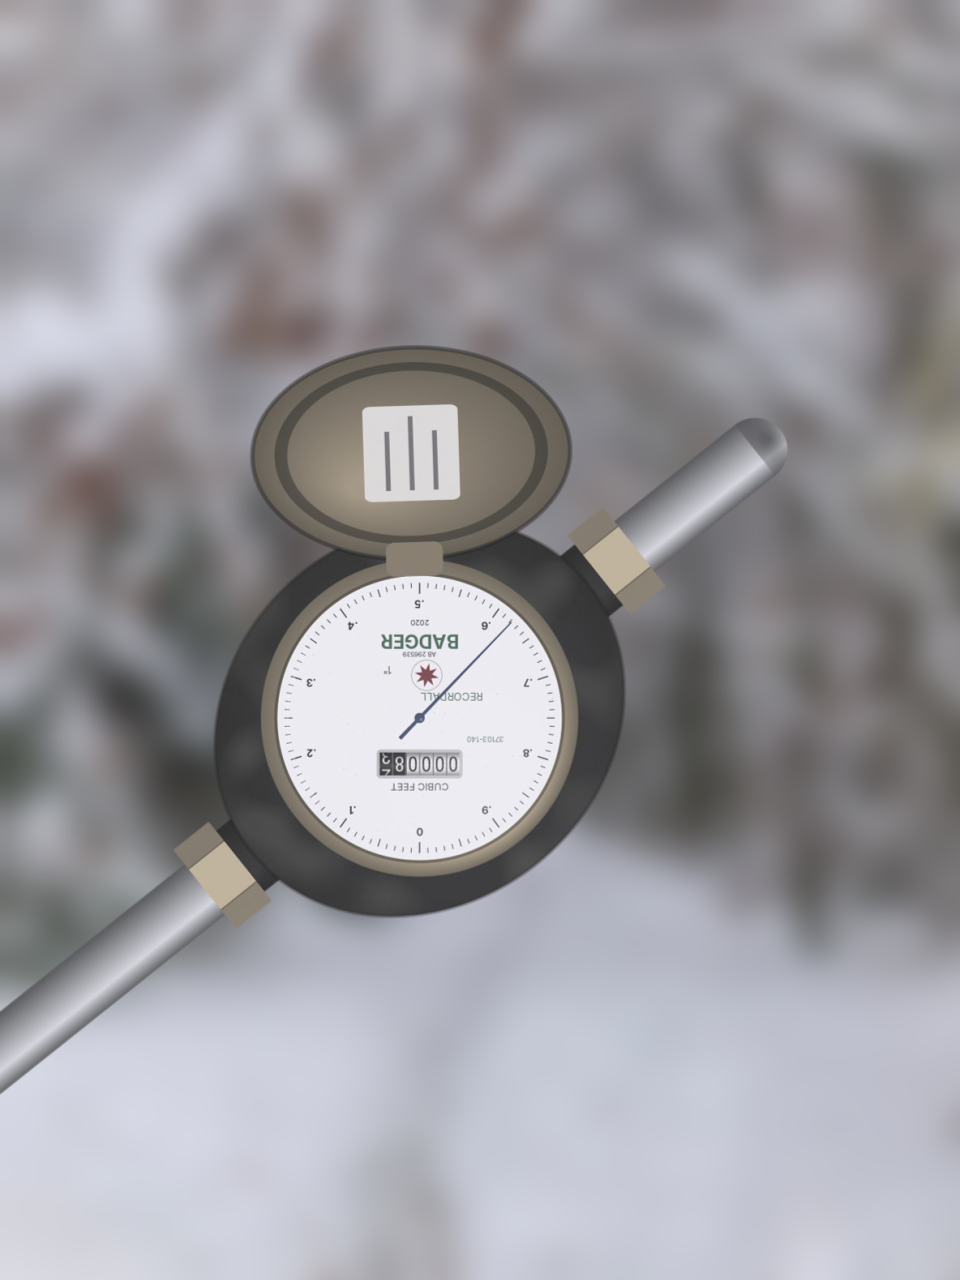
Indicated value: 82.62 ft³
